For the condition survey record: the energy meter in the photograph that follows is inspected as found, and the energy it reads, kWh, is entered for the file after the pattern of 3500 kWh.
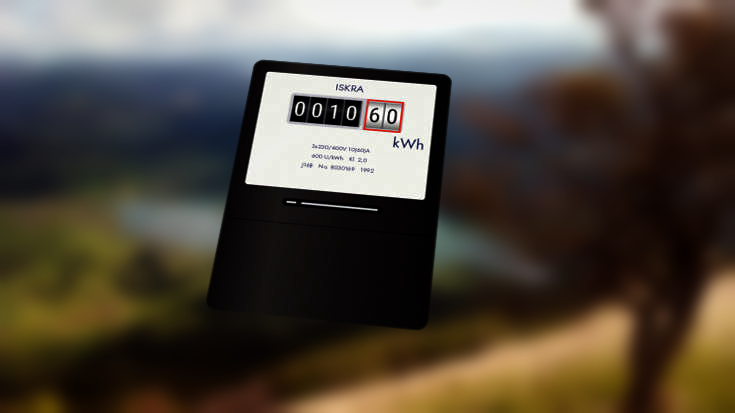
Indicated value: 10.60 kWh
